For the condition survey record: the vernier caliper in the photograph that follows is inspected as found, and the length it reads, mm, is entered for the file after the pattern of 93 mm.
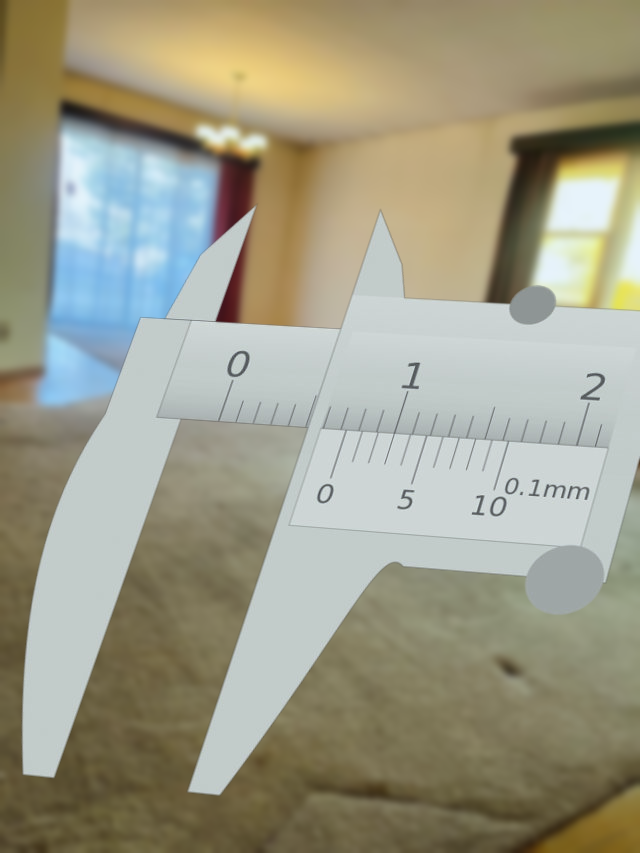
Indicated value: 7.3 mm
